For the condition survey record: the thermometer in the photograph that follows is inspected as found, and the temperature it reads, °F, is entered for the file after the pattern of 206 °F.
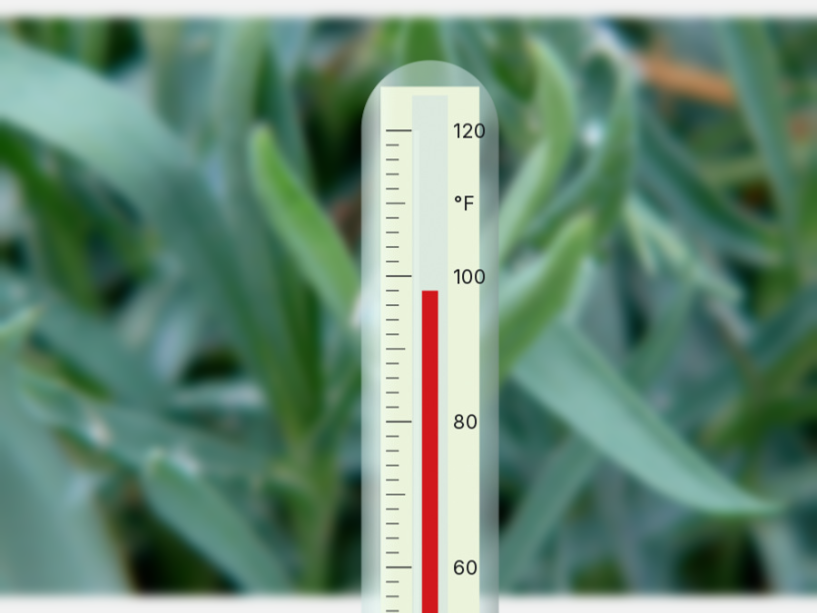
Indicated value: 98 °F
